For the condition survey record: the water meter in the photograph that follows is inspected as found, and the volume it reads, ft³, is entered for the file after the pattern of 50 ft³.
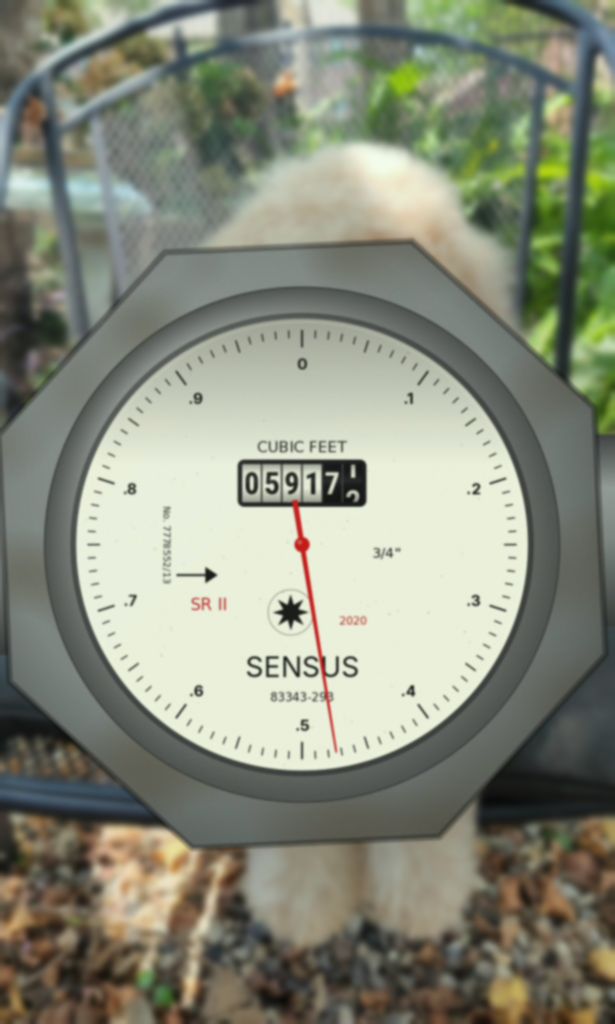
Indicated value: 59171.47 ft³
